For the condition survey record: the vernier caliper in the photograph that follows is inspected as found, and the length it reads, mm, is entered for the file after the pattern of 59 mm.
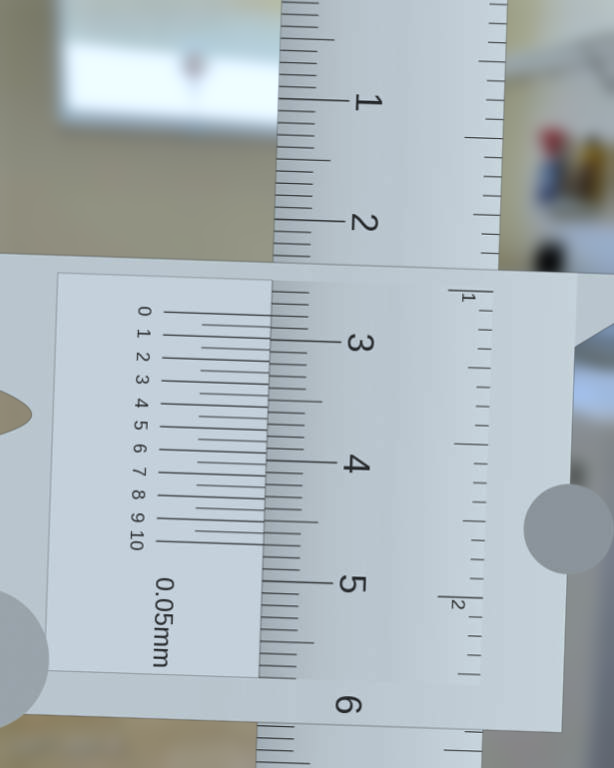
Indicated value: 28.0 mm
